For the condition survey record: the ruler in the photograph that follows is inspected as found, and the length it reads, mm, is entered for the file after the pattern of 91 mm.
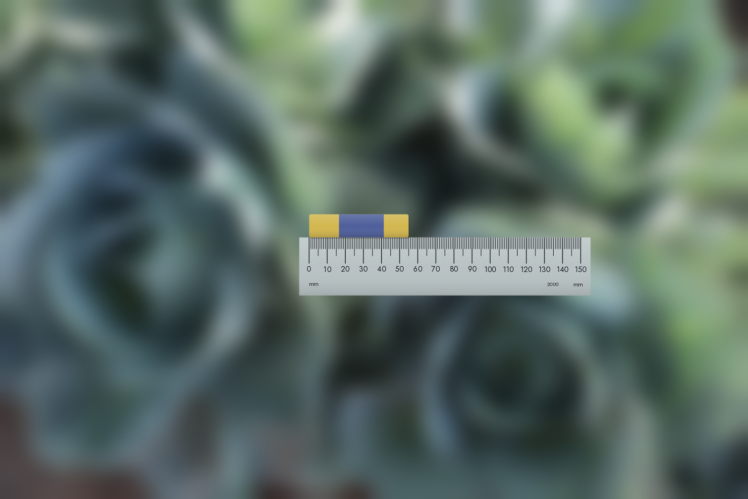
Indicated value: 55 mm
